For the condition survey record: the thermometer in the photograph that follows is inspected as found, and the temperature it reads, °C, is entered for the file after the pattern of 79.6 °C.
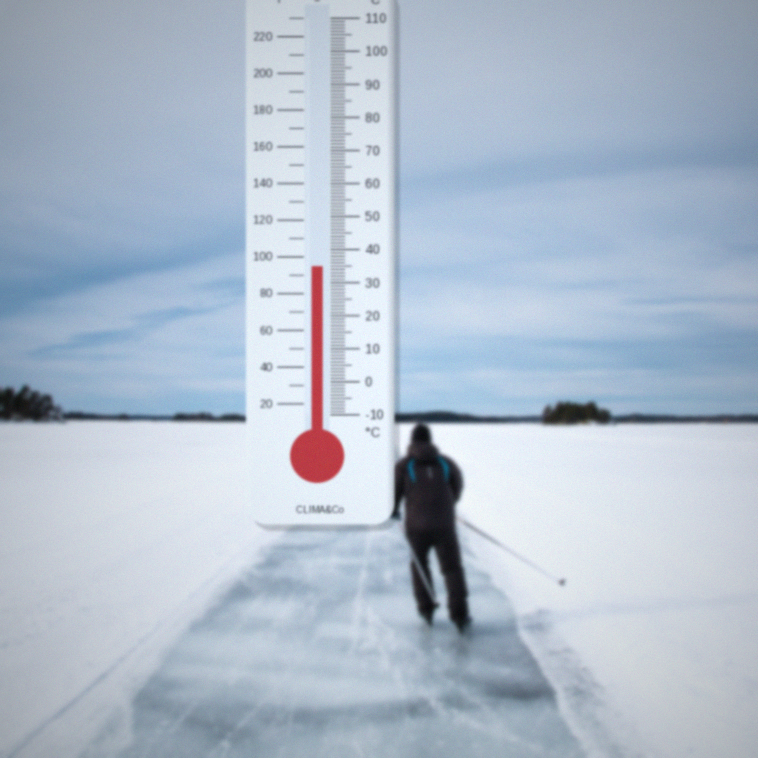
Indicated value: 35 °C
